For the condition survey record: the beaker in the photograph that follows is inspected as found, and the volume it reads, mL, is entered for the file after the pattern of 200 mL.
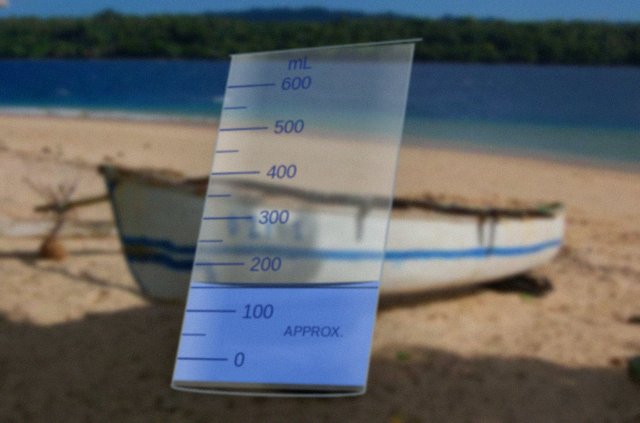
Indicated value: 150 mL
